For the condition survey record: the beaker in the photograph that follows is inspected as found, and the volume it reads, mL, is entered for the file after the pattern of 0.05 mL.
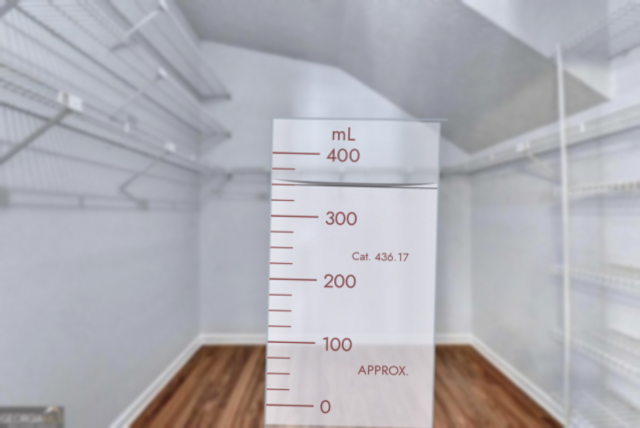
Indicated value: 350 mL
